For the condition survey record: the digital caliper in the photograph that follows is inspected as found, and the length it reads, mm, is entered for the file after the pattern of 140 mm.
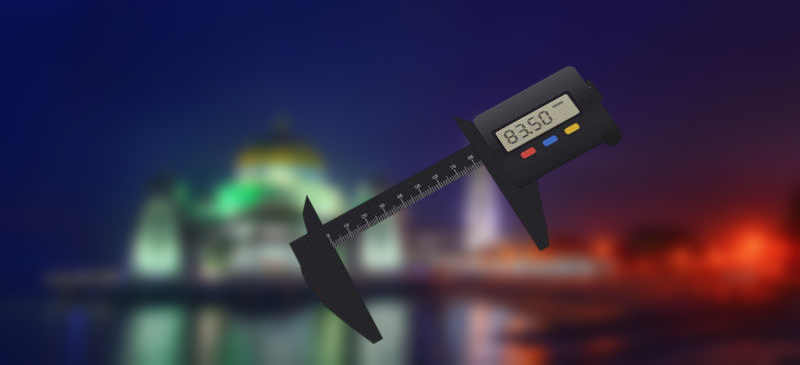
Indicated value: 83.50 mm
